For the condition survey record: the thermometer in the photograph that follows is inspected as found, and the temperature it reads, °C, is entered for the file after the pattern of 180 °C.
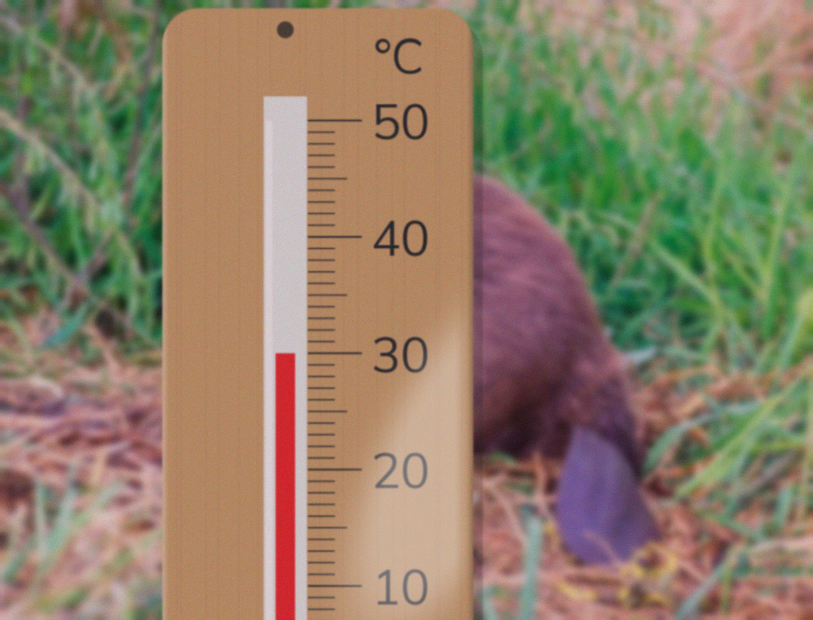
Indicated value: 30 °C
